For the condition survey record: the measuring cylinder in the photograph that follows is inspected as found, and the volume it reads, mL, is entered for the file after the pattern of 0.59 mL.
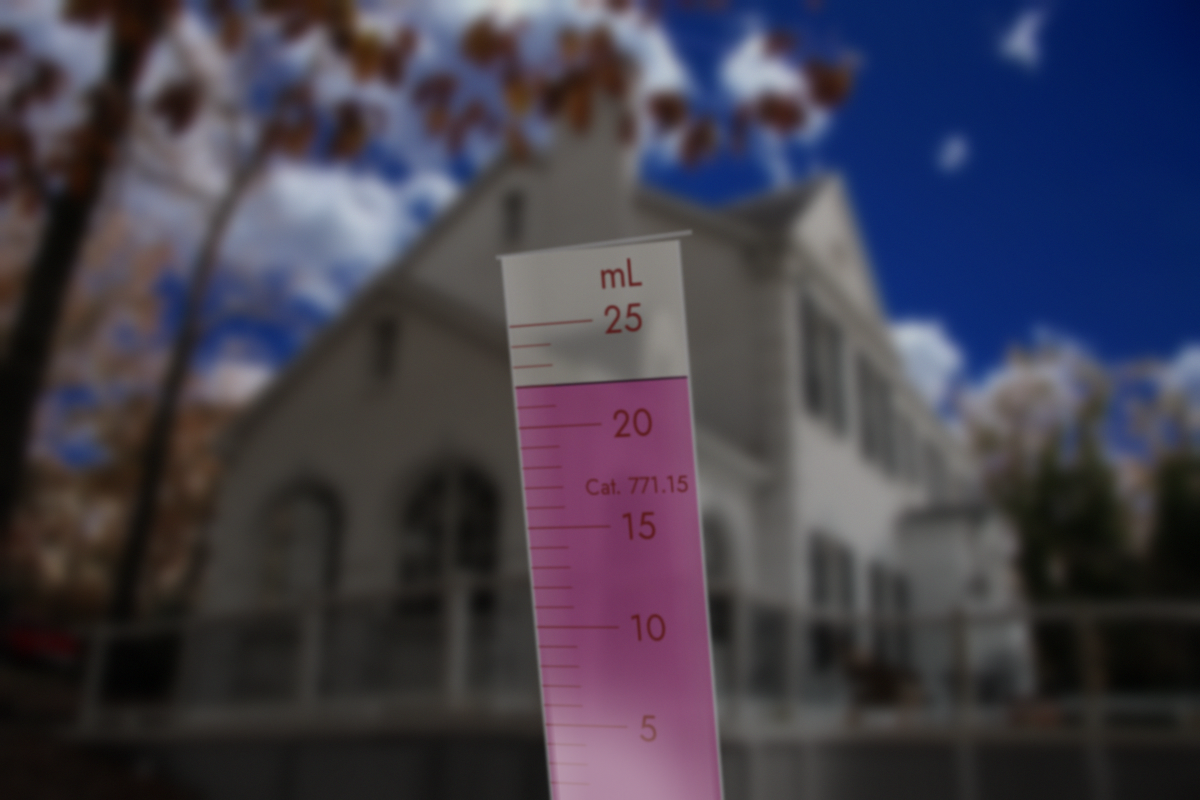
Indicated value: 22 mL
